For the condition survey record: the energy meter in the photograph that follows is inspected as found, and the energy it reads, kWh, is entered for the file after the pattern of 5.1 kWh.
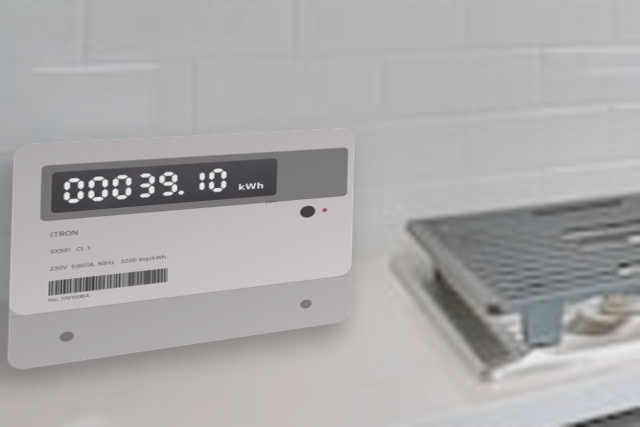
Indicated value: 39.10 kWh
